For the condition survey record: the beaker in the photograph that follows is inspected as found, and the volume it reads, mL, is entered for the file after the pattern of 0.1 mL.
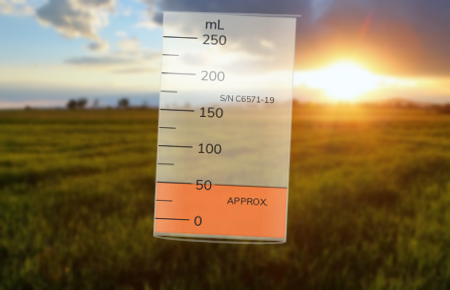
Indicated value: 50 mL
